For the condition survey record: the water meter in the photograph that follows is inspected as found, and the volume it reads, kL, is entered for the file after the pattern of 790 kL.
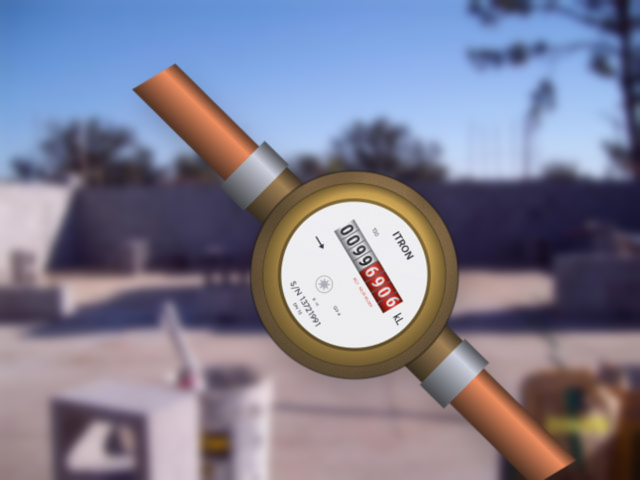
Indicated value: 99.6906 kL
